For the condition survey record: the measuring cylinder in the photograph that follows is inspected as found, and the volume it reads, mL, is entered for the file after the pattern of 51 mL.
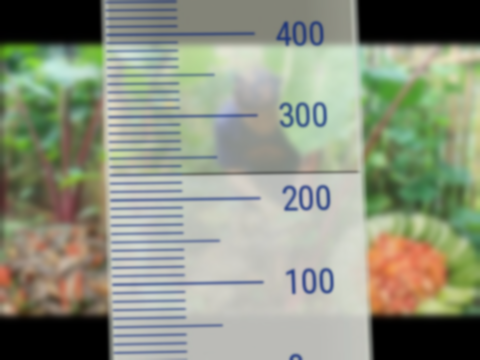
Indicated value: 230 mL
